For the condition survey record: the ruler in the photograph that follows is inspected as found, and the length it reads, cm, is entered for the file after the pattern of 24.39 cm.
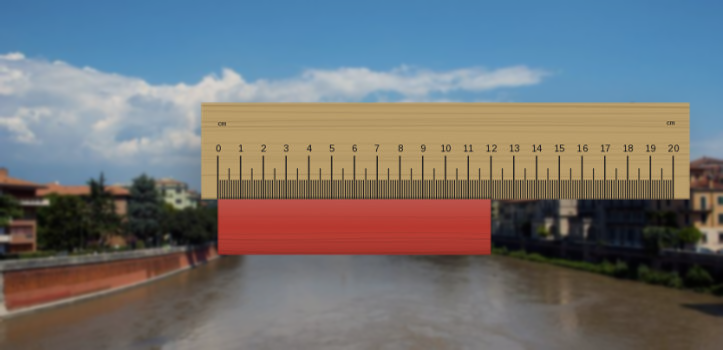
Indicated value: 12 cm
